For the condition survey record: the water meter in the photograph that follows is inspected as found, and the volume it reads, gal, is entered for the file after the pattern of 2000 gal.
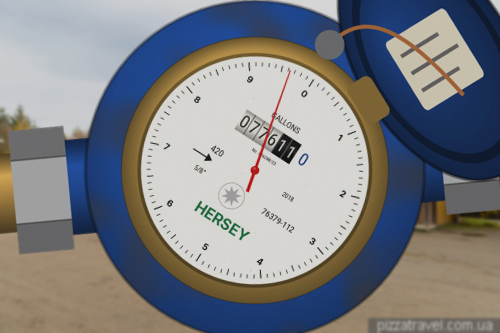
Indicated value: 776109.6 gal
